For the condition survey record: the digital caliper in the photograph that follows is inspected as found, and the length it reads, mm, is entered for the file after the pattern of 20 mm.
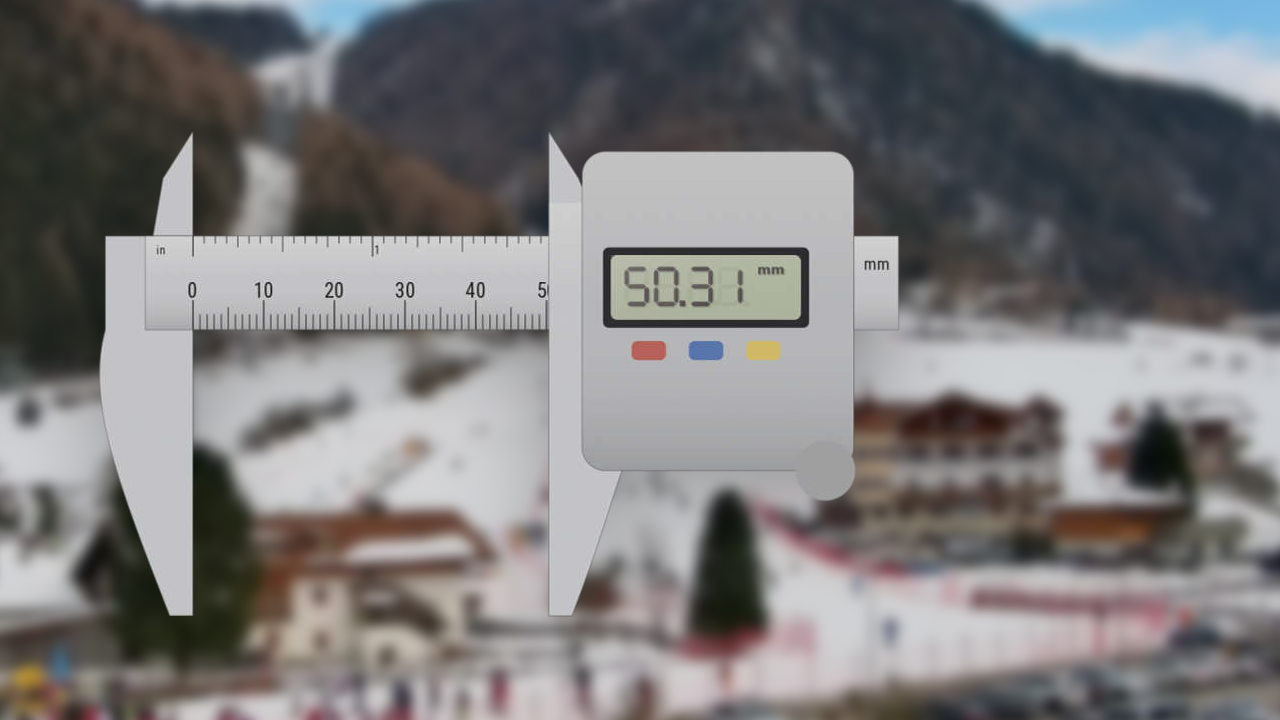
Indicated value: 50.31 mm
